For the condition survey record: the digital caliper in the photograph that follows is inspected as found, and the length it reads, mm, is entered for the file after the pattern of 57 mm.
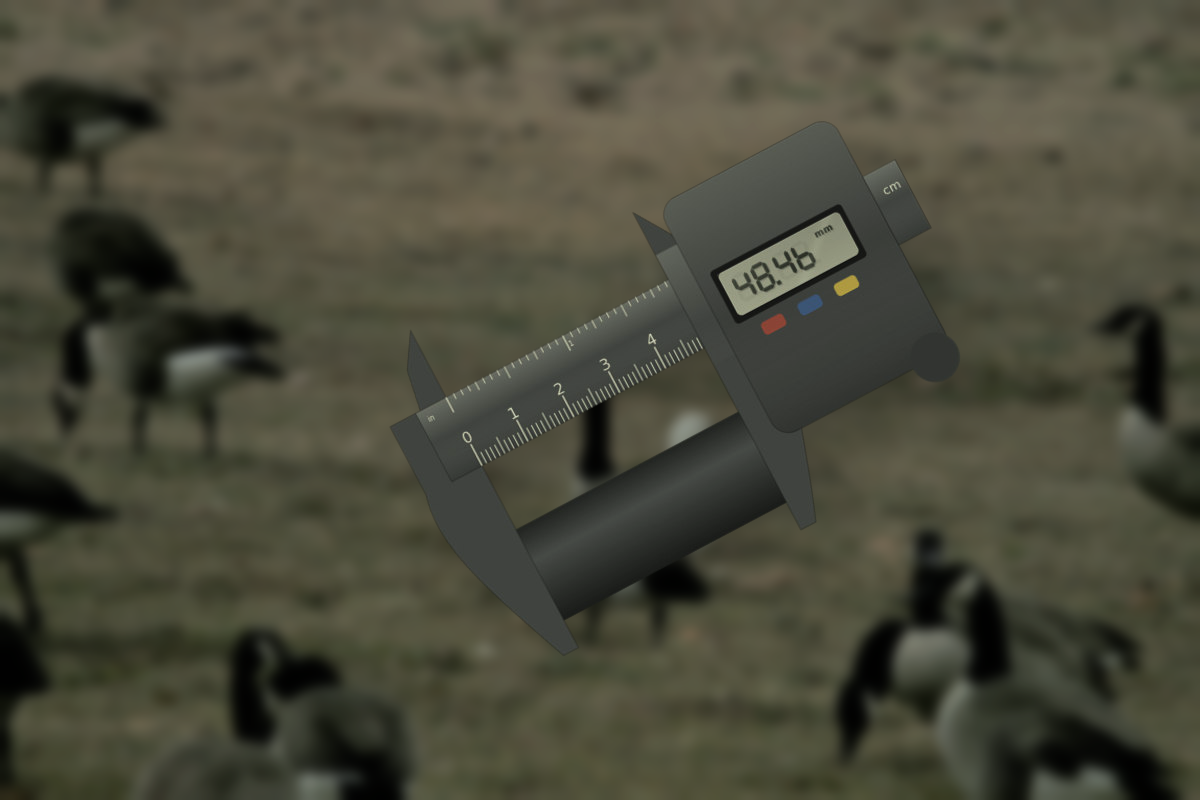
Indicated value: 48.46 mm
